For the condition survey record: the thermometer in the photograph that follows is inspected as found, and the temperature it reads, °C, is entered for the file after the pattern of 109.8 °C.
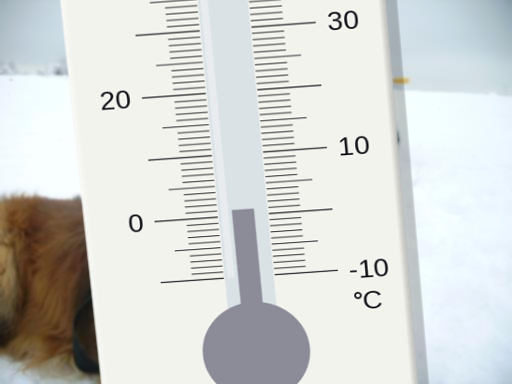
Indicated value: 1 °C
